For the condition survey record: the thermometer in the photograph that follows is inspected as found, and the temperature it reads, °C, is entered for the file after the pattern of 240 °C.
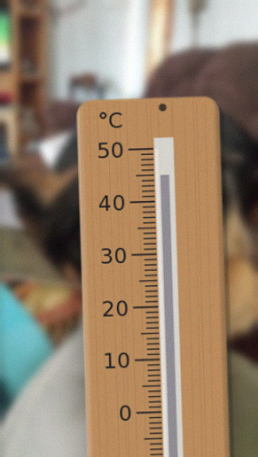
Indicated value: 45 °C
